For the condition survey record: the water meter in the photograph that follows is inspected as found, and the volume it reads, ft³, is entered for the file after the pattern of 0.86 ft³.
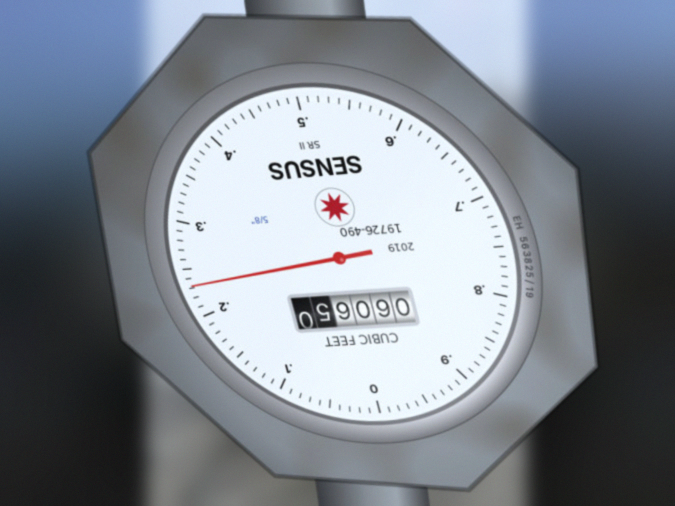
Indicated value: 60650.23 ft³
